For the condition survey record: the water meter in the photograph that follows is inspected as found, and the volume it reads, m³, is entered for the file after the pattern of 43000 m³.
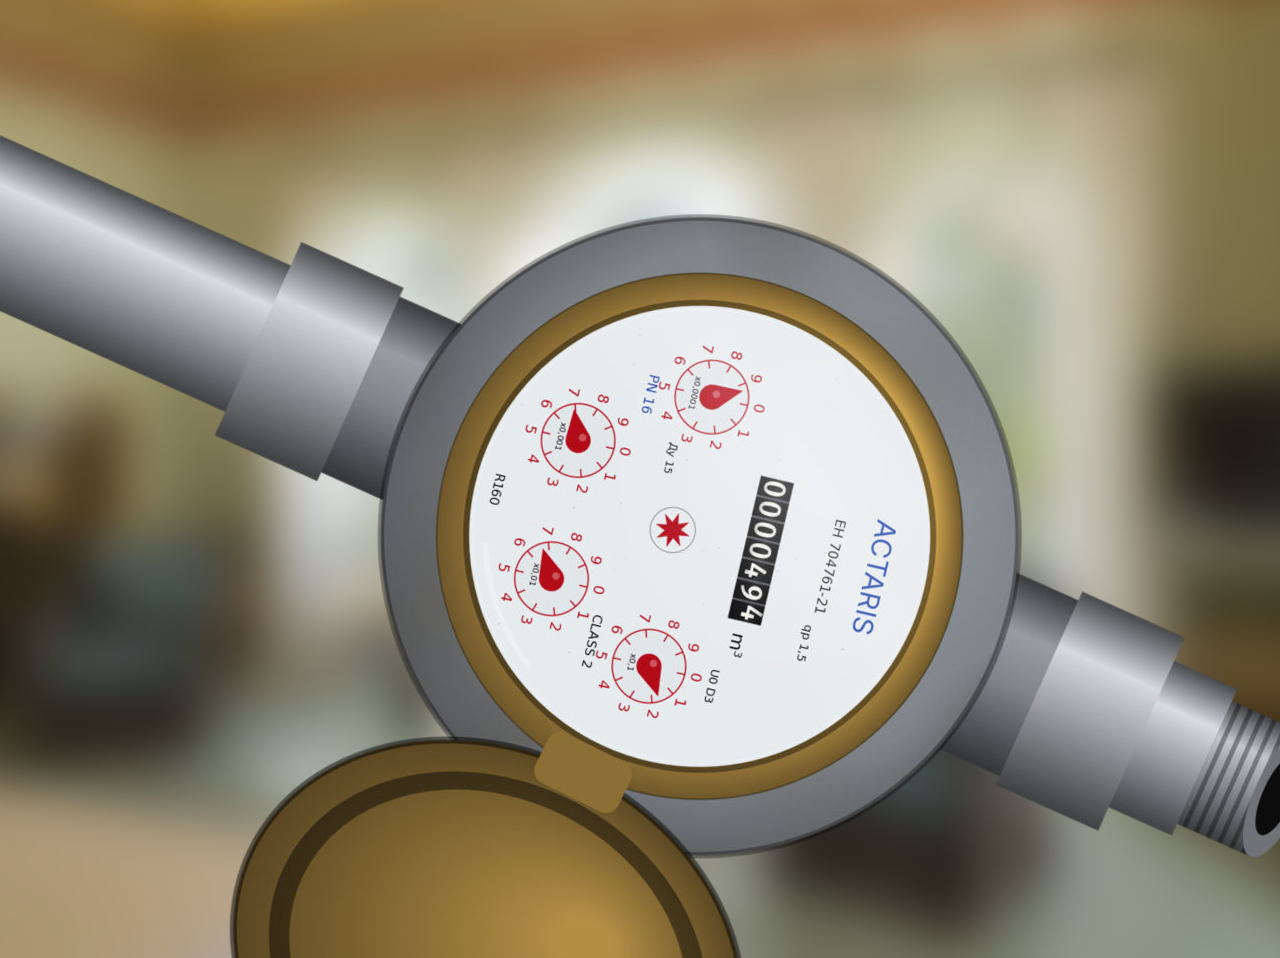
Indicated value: 494.1669 m³
